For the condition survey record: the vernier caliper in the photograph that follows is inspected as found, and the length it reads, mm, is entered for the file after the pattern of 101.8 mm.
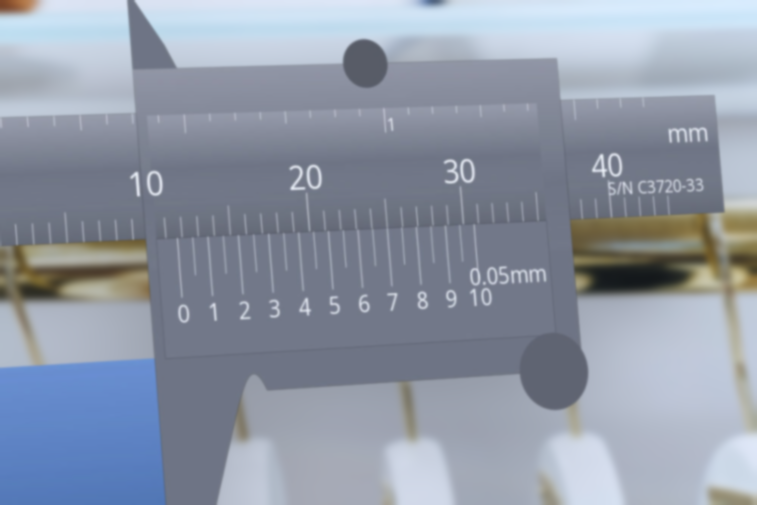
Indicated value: 11.7 mm
